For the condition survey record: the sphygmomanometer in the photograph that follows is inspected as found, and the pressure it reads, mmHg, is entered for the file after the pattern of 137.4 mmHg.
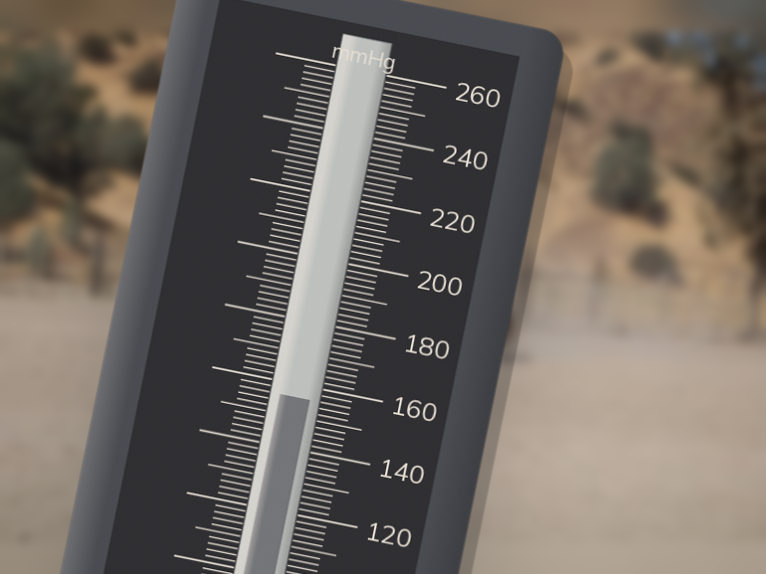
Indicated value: 156 mmHg
